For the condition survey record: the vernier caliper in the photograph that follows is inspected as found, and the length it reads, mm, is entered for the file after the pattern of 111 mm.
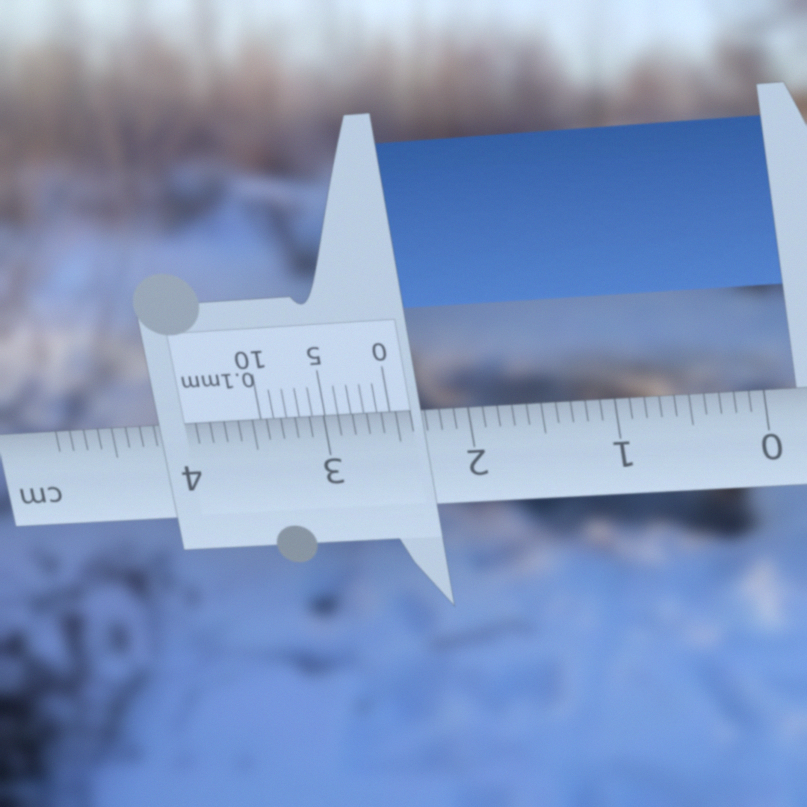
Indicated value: 25.4 mm
